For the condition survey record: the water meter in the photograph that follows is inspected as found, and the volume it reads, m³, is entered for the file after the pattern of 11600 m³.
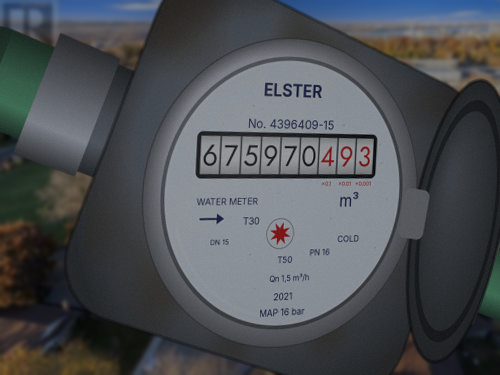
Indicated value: 675970.493 m³
